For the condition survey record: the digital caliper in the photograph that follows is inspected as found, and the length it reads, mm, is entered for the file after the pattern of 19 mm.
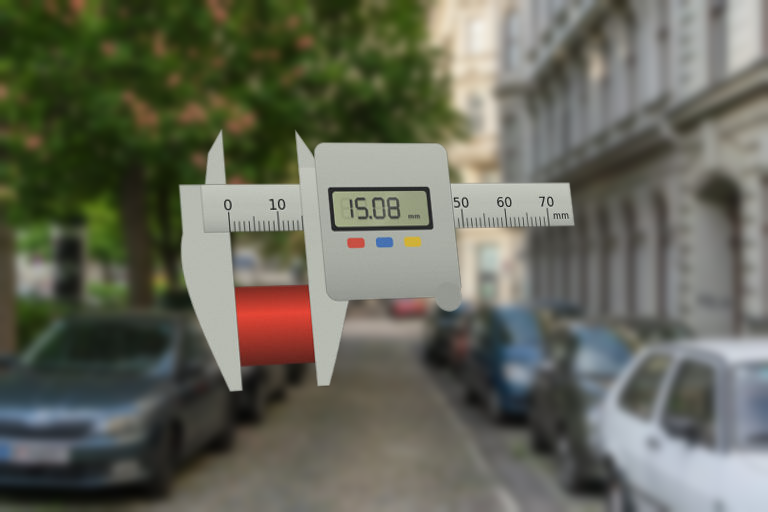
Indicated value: 15.08 mm
